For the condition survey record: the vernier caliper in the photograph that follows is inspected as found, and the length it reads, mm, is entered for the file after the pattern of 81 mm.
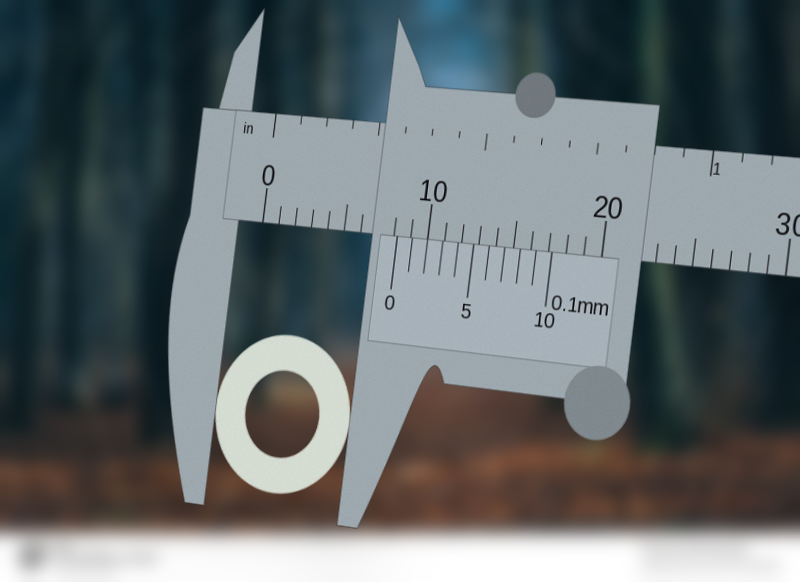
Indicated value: 8.2 mm
